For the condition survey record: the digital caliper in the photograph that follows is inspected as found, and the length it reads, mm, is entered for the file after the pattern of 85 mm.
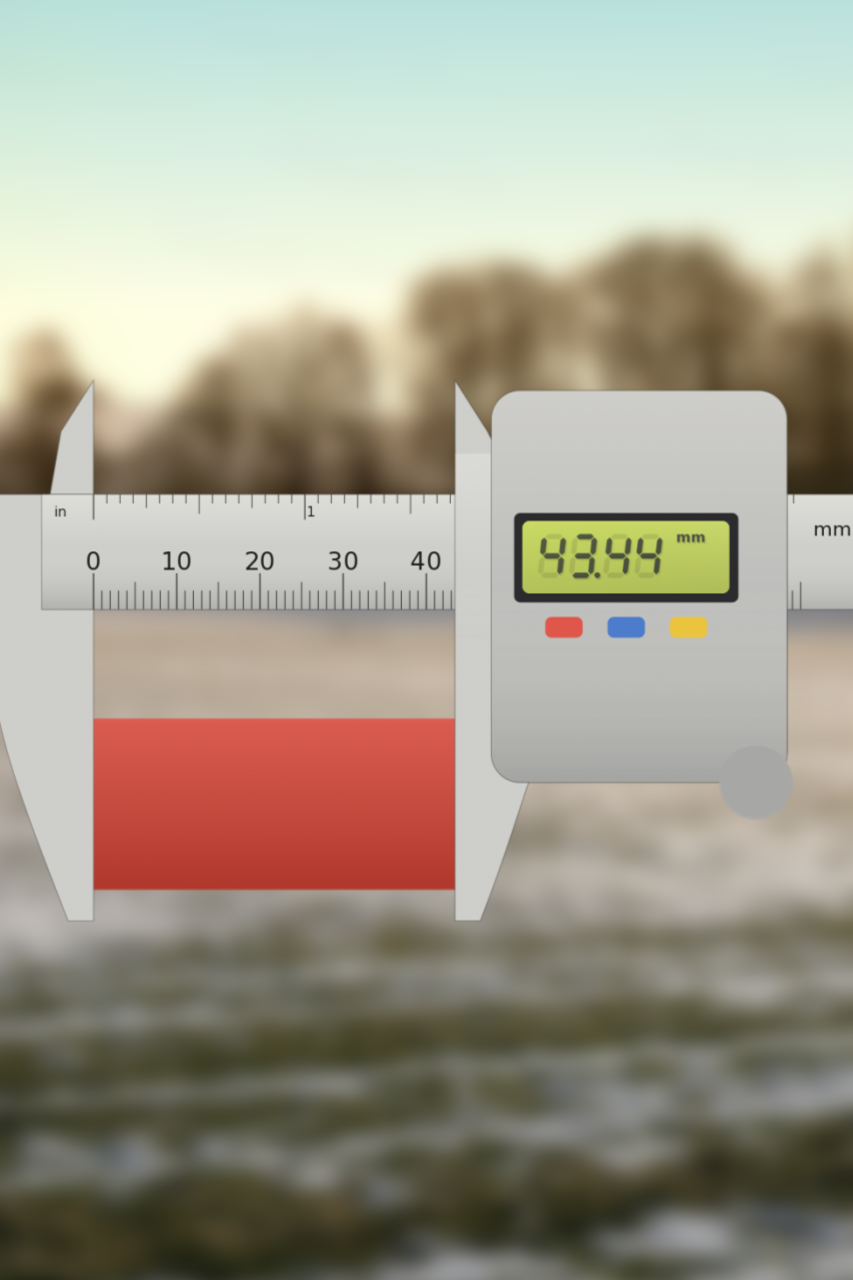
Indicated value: 43.44 mm
